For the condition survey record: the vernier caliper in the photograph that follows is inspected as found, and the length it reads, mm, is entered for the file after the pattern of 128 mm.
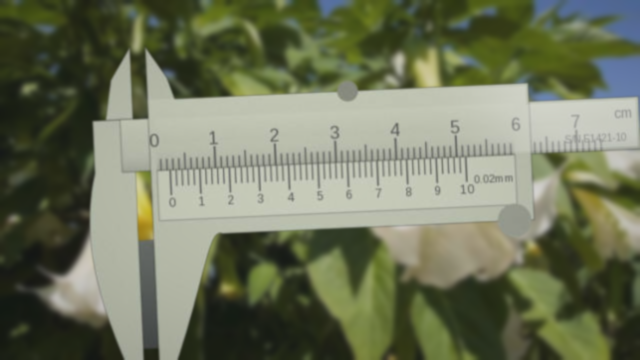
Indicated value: 2.5 mm
